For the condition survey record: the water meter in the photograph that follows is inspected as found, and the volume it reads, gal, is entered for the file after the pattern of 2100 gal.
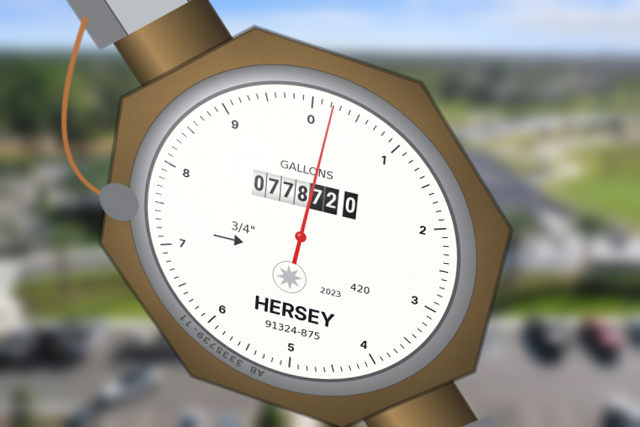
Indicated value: 778720.2 gal
